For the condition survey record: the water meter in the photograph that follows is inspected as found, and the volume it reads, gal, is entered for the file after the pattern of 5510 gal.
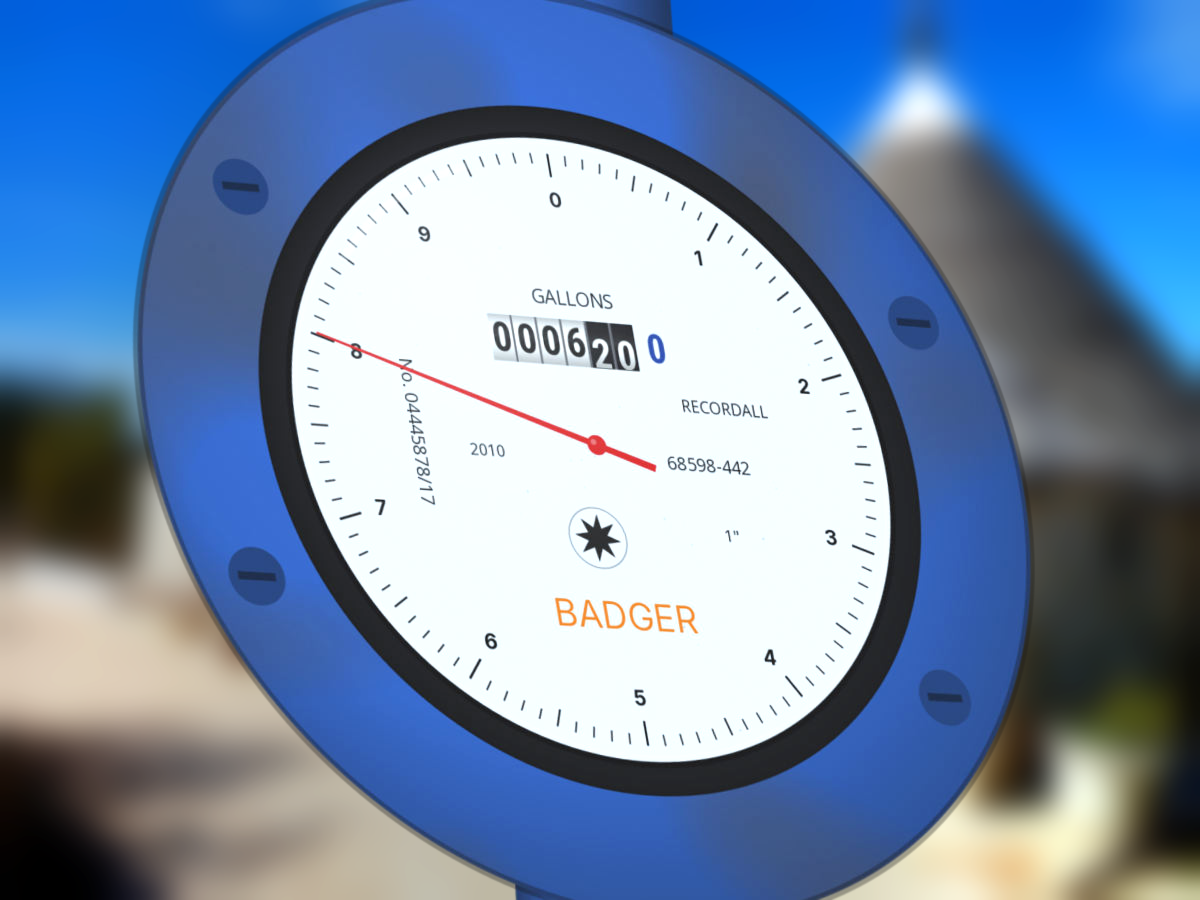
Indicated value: 6198.0 gal
